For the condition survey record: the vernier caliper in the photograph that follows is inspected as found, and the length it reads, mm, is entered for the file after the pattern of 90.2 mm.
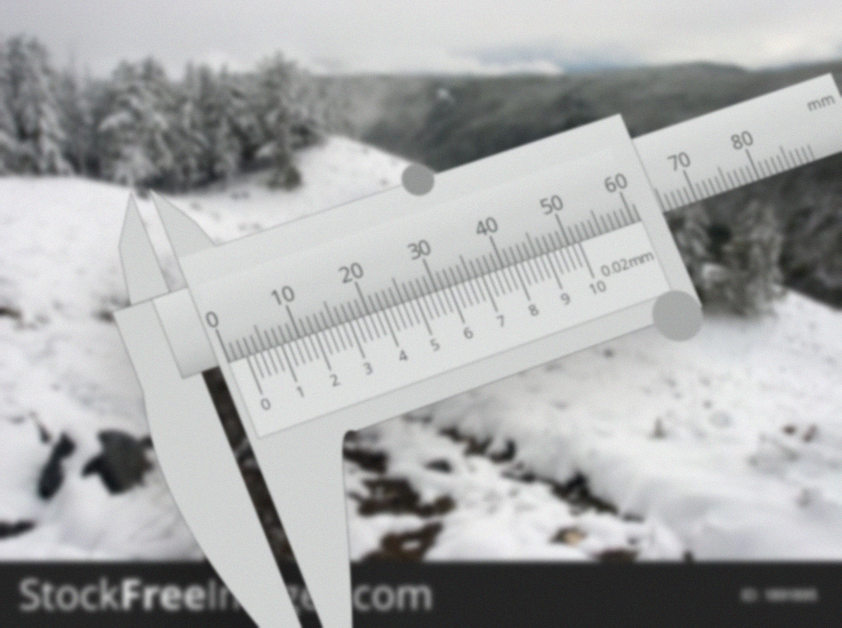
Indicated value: 2.5 mm
